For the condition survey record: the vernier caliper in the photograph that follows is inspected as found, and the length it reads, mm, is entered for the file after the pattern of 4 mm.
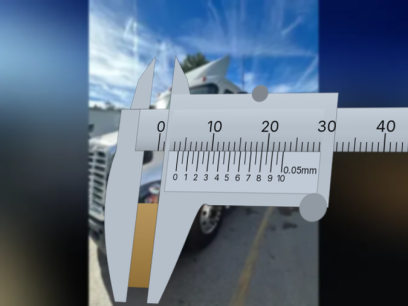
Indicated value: 3.8 mm
